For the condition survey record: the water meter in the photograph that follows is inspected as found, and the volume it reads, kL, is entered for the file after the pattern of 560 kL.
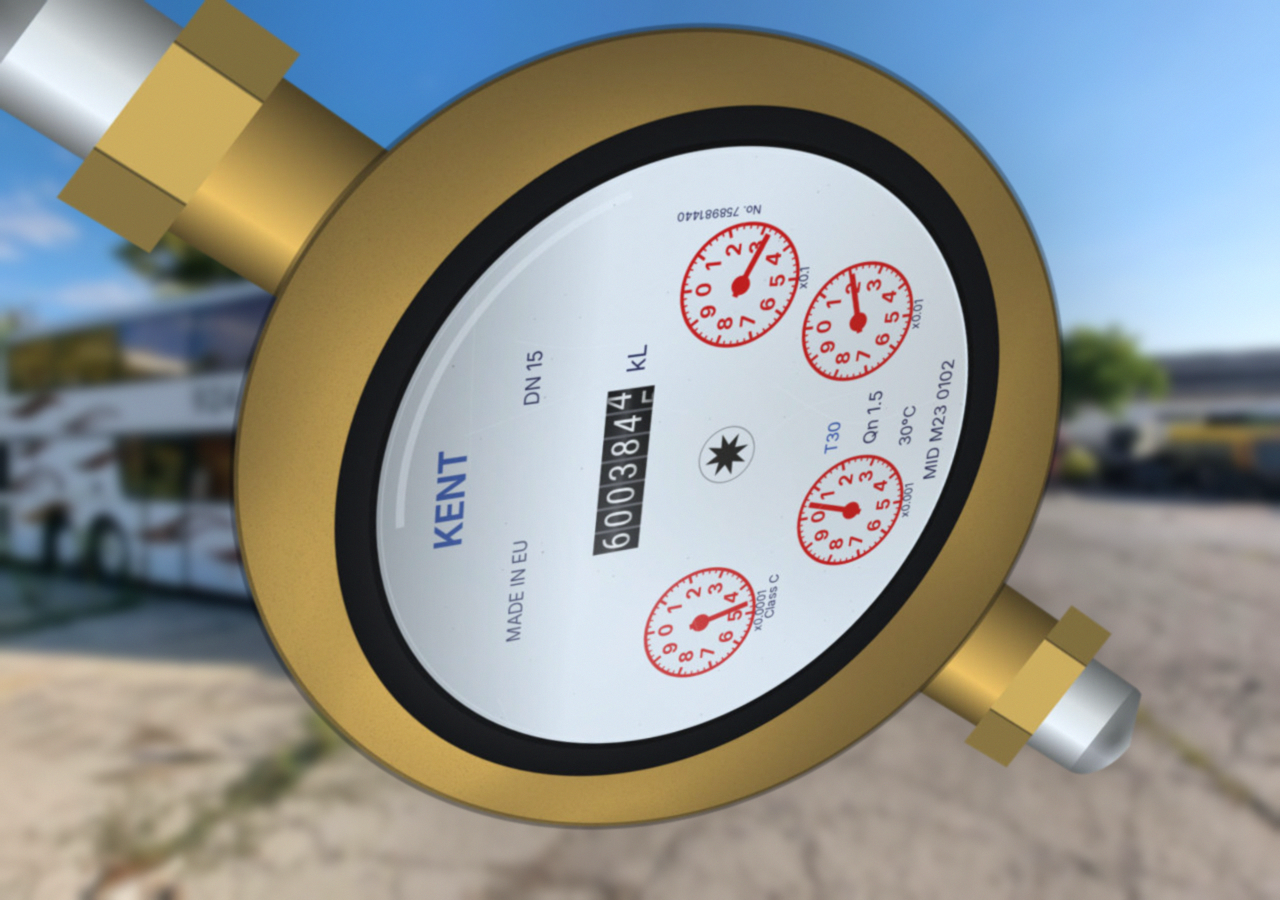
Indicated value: 6003844.3204 kL
